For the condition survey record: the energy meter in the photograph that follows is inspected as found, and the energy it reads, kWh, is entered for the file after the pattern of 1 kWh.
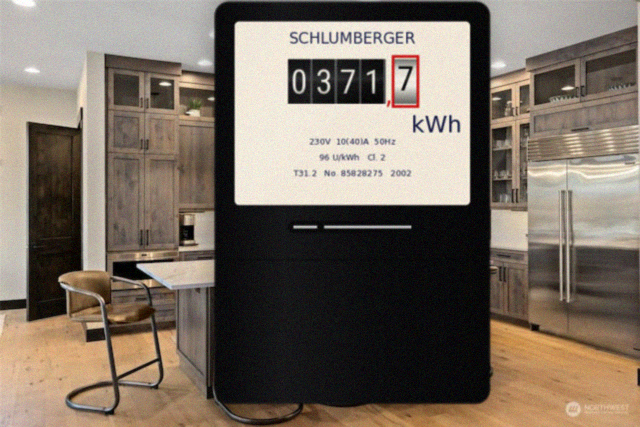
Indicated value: 371.7 kWh
